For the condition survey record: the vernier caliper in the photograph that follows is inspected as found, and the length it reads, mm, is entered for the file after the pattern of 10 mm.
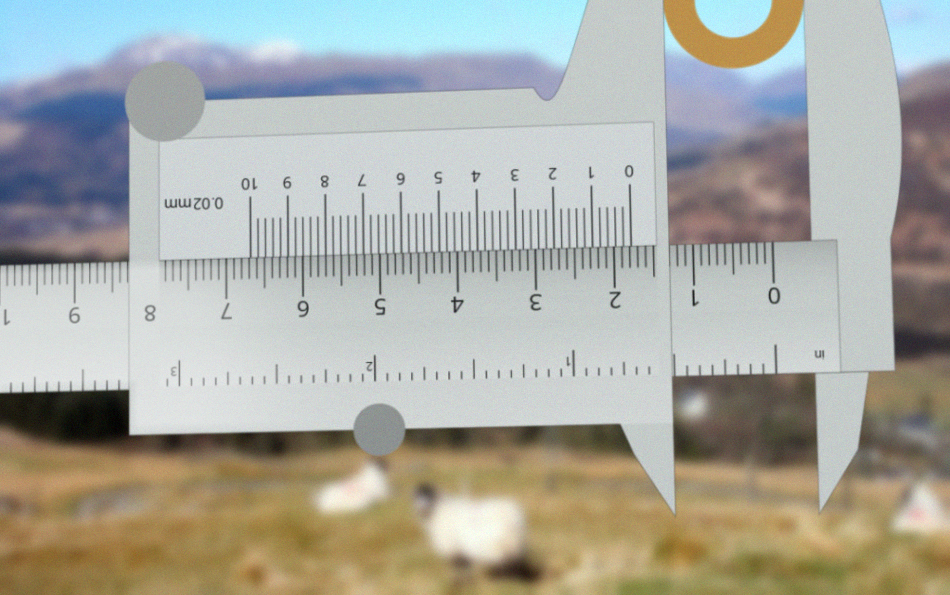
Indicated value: 17.8 mm
